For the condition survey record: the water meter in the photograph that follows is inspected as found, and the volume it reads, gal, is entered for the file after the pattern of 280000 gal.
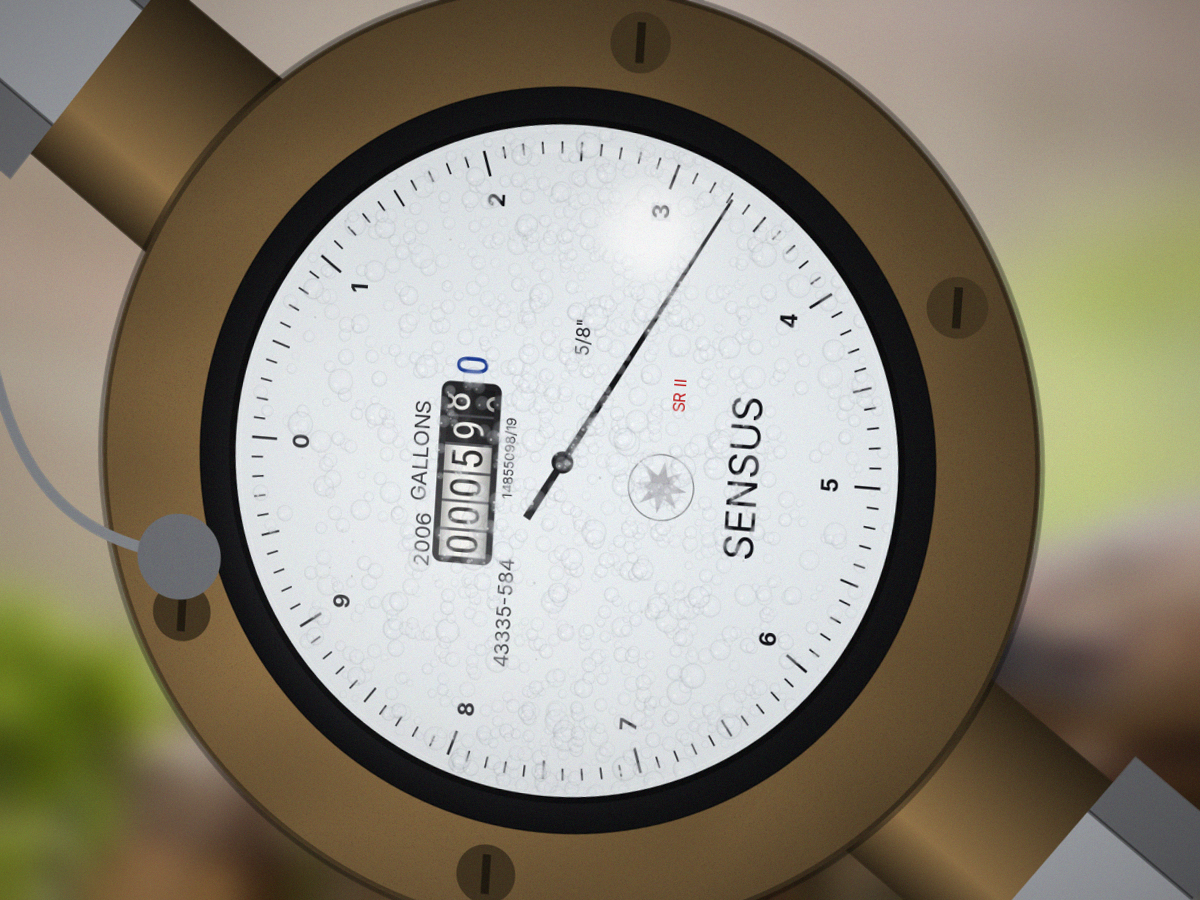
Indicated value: 5983.3 gal
